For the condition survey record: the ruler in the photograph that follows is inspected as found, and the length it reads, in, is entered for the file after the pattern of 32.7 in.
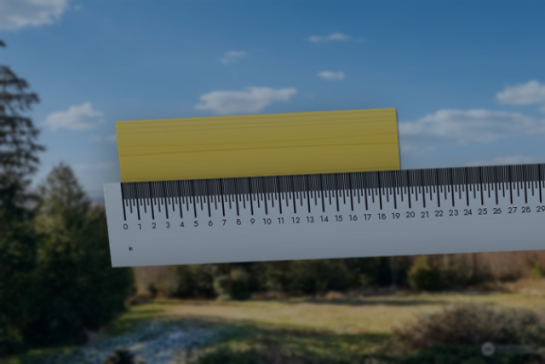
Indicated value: 19.5 in
